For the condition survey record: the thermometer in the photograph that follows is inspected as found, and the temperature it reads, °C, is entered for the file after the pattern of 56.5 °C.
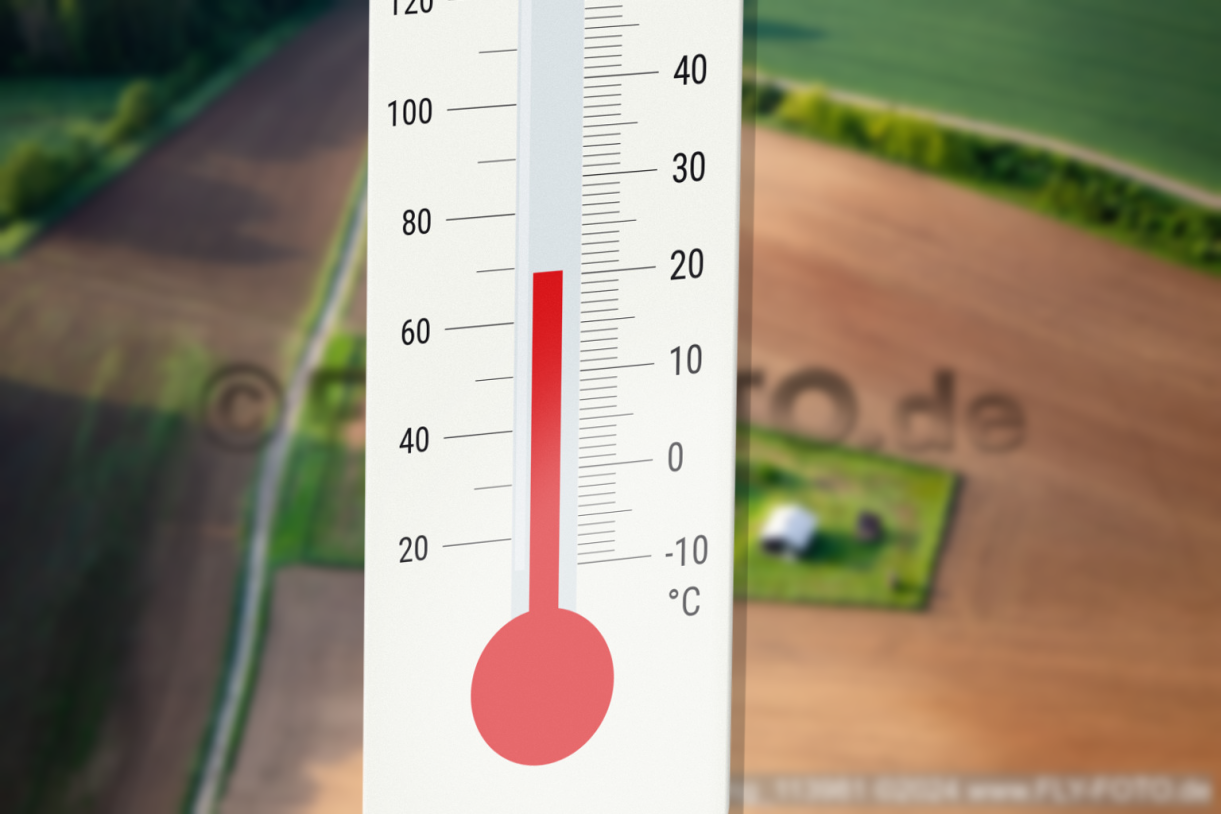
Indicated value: 20.5 °C
